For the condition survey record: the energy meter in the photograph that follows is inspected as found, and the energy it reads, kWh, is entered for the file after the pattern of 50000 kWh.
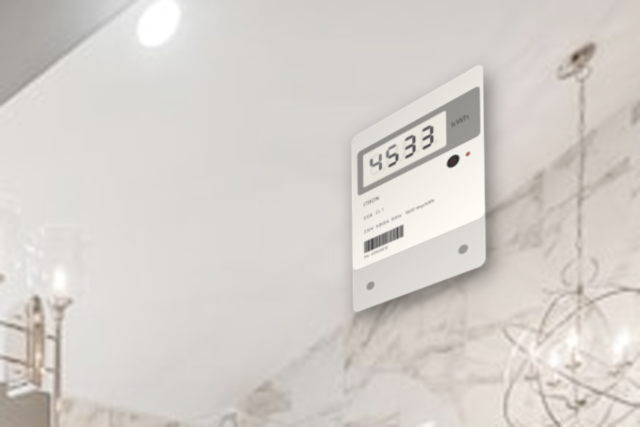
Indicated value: 4533 kWh
